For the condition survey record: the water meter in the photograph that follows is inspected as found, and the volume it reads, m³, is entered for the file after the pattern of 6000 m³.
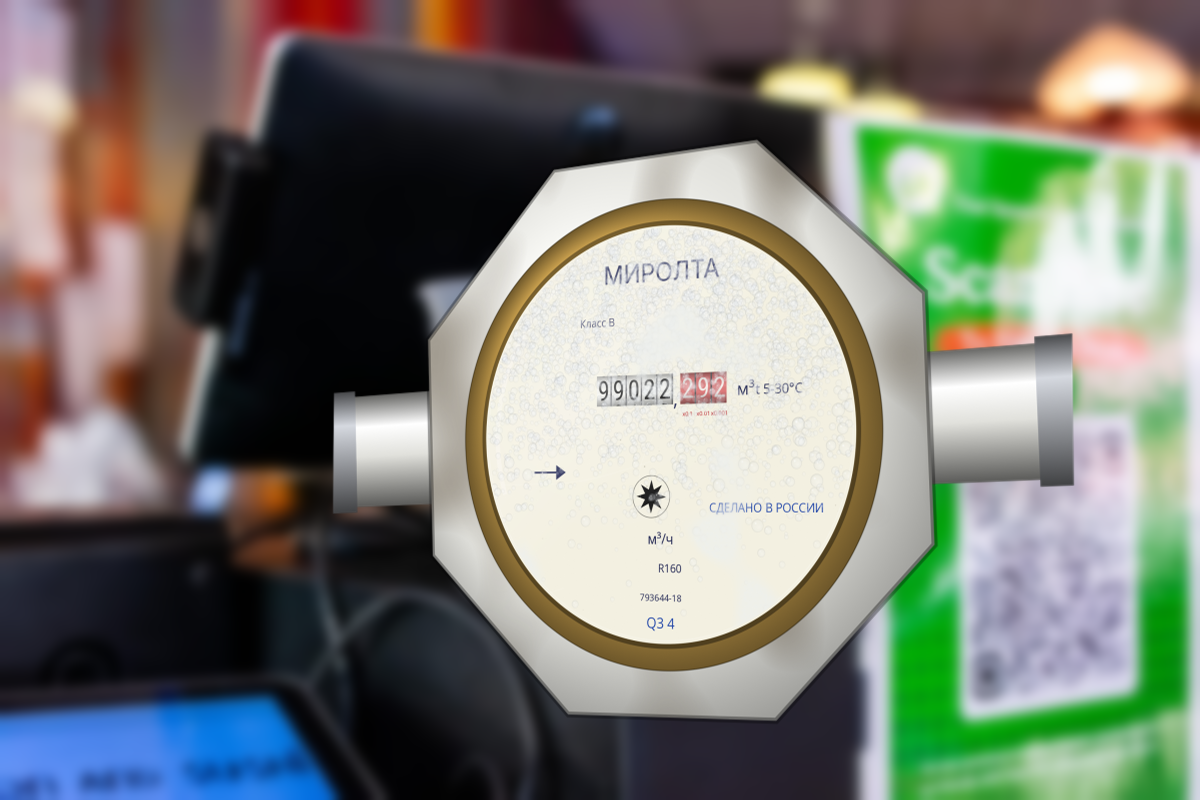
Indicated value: 99022.292 m³
